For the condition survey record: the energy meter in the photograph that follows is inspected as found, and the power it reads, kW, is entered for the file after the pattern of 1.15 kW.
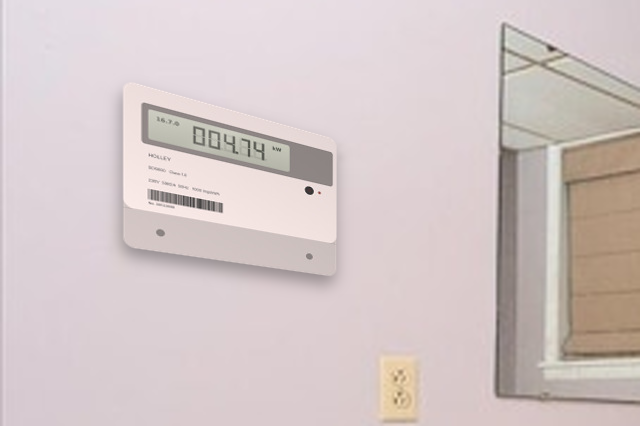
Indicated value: 4.74 kW
